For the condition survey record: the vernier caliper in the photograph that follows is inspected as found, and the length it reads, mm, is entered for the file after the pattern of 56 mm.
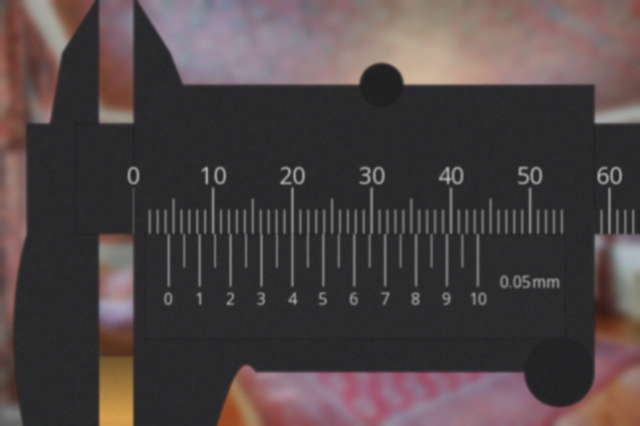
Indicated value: 4.4 mm
